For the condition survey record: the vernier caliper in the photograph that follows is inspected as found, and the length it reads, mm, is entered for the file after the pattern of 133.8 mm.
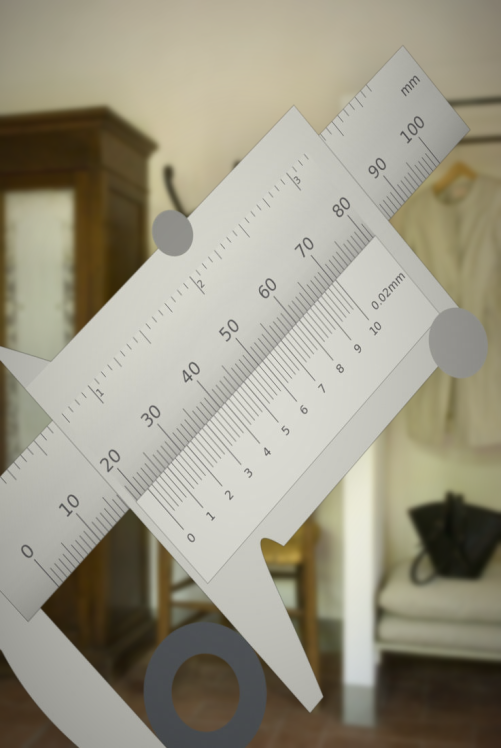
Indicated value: 21.6 mm
